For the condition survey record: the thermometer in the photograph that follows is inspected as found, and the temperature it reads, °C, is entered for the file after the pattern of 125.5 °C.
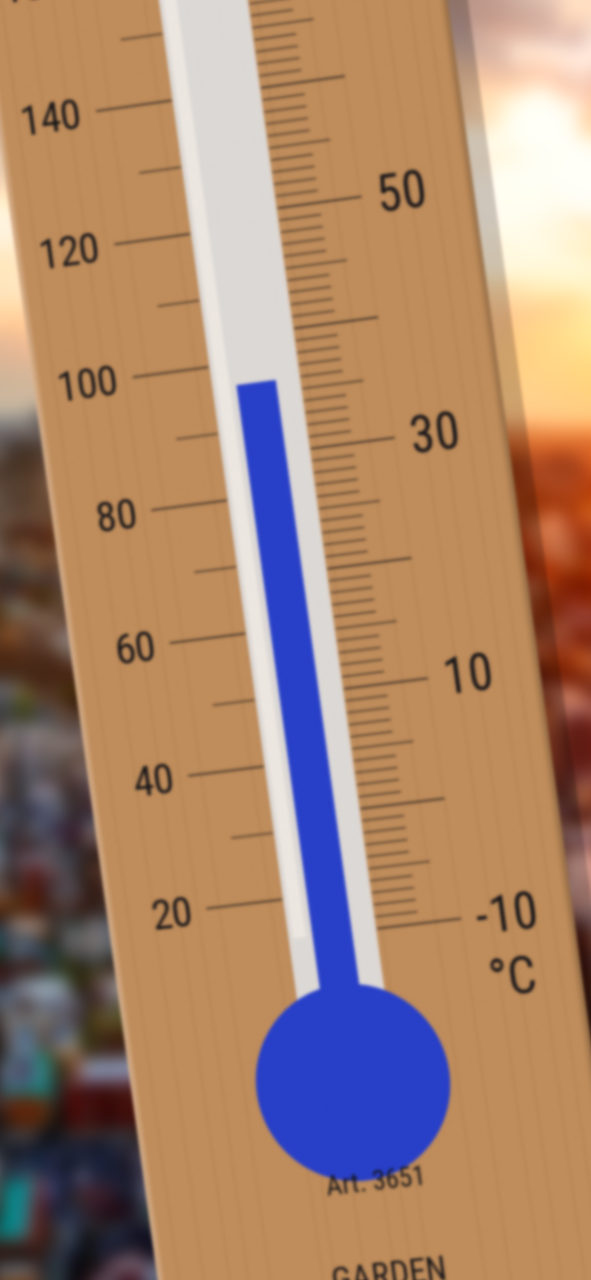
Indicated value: 36 °C
